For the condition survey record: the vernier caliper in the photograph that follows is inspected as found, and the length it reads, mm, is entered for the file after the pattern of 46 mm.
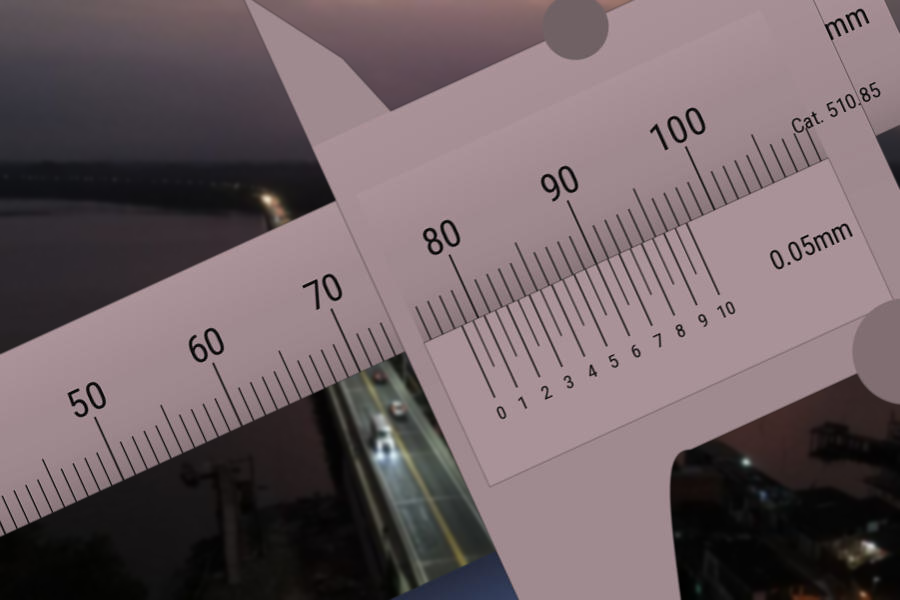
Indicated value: 78.6 mm
